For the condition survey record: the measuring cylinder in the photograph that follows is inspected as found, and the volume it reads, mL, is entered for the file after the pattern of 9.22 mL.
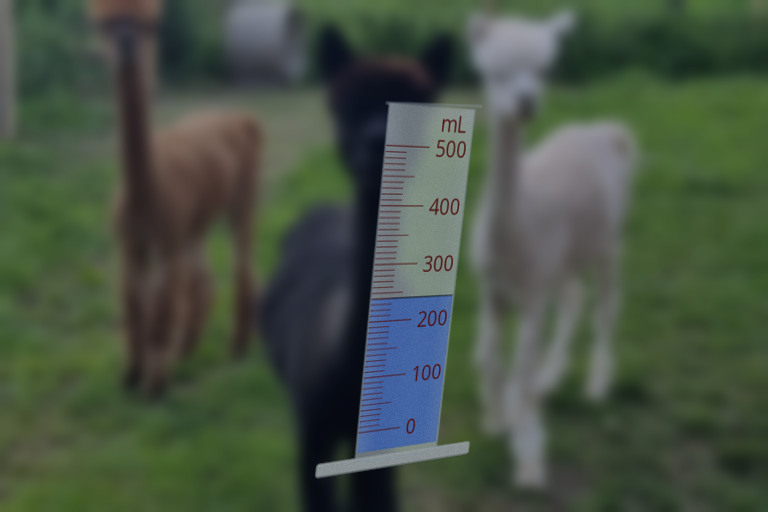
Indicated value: 240 mL
